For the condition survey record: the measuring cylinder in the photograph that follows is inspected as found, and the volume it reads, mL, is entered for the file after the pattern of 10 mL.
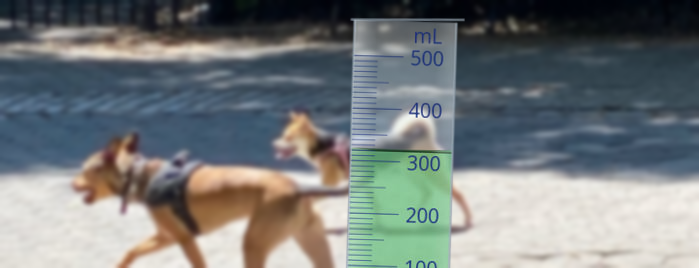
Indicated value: 320 mL
